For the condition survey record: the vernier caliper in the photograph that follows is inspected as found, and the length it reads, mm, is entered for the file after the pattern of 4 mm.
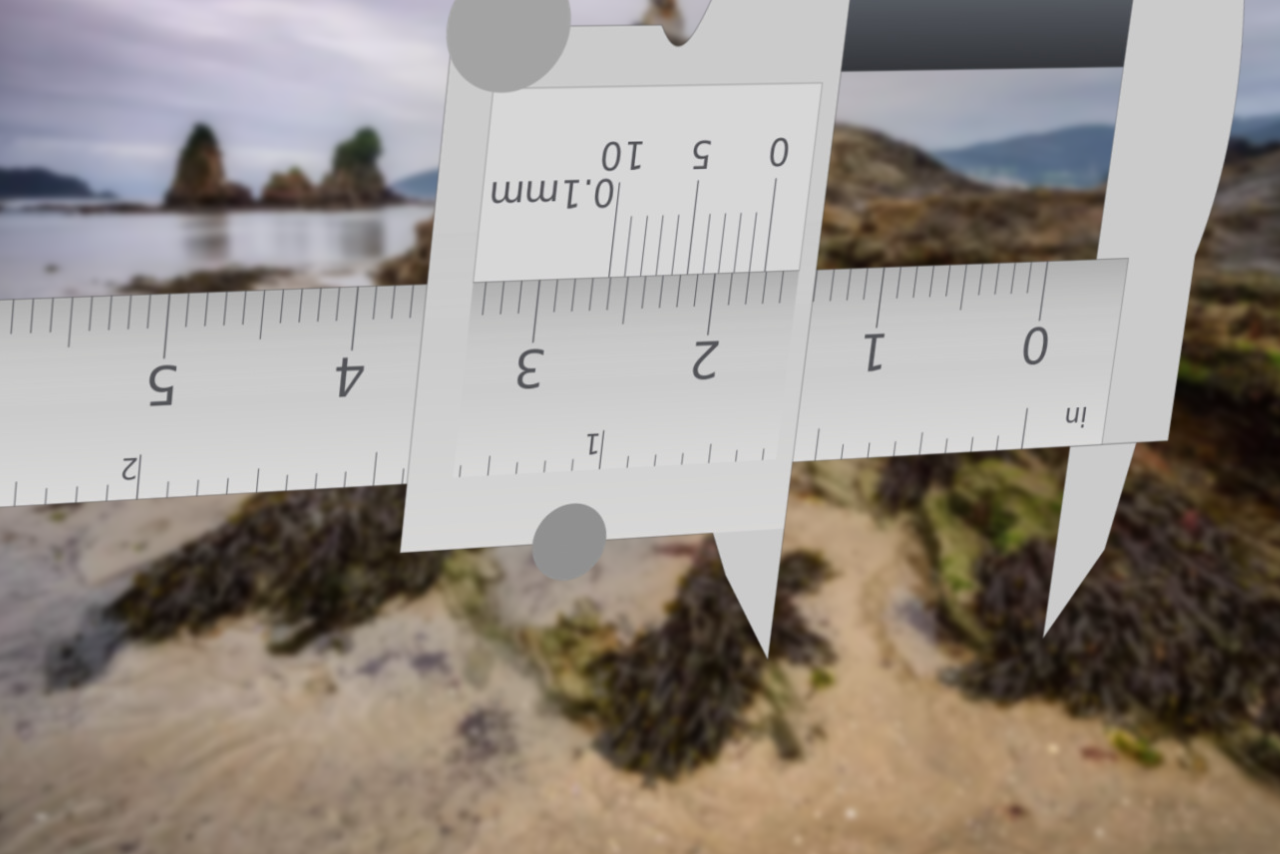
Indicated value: 17.1 mm
